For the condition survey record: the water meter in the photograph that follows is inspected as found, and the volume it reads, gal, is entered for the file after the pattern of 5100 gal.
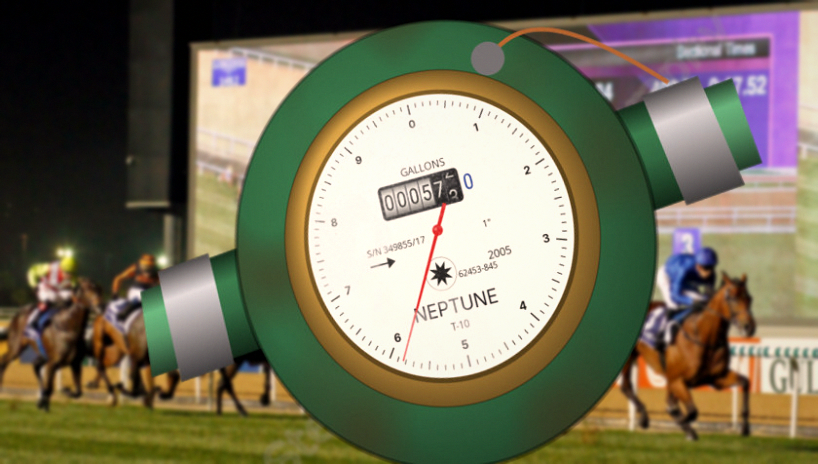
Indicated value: 5725.8 gal
